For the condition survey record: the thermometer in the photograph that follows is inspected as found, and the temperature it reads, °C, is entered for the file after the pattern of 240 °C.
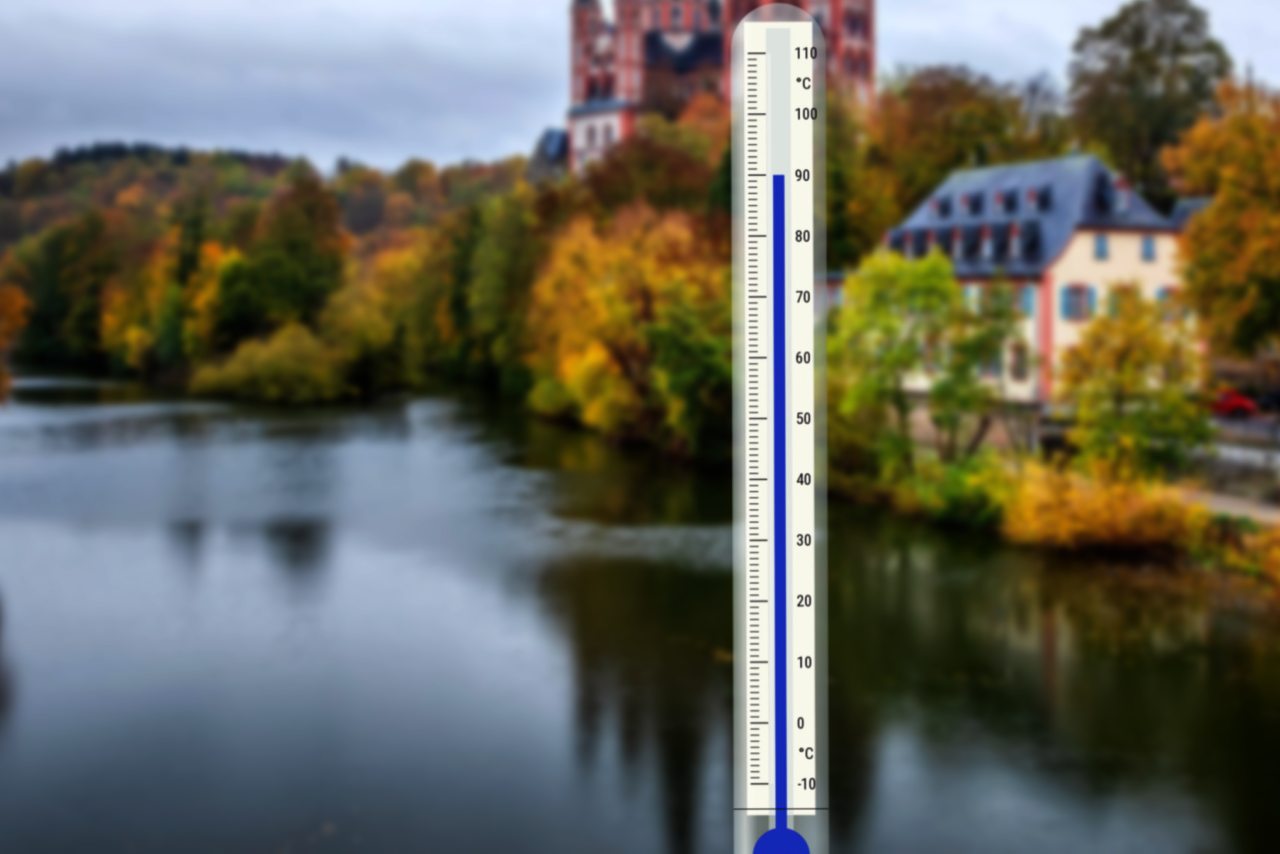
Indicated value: 90 °C
